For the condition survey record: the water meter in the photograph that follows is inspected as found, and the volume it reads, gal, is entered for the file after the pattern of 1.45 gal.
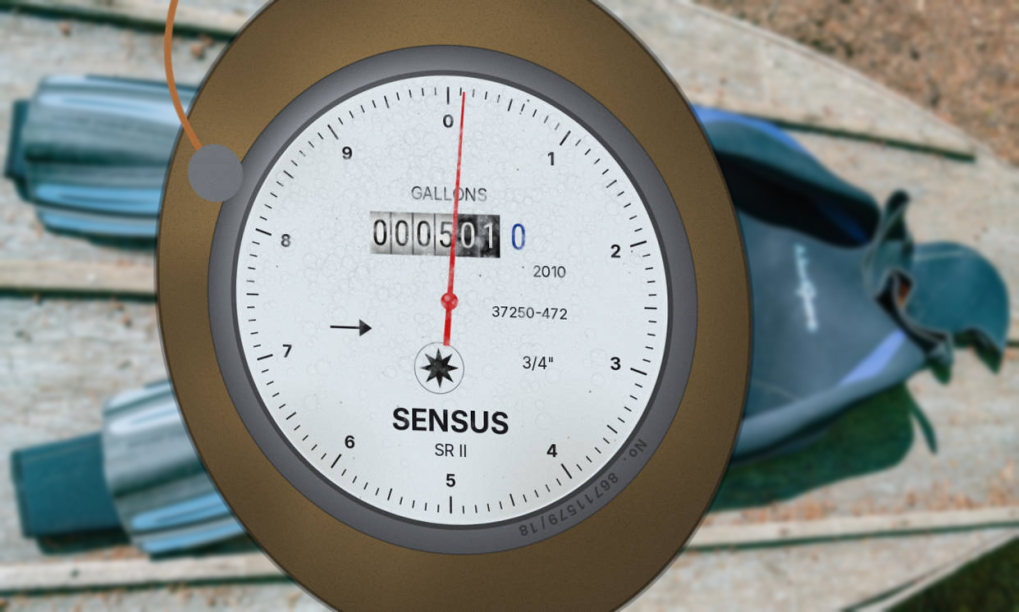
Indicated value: 5010.1 gal
